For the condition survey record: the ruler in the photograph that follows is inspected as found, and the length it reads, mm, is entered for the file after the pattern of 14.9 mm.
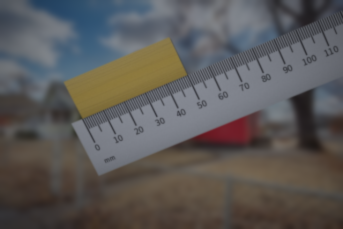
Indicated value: 50 mm
